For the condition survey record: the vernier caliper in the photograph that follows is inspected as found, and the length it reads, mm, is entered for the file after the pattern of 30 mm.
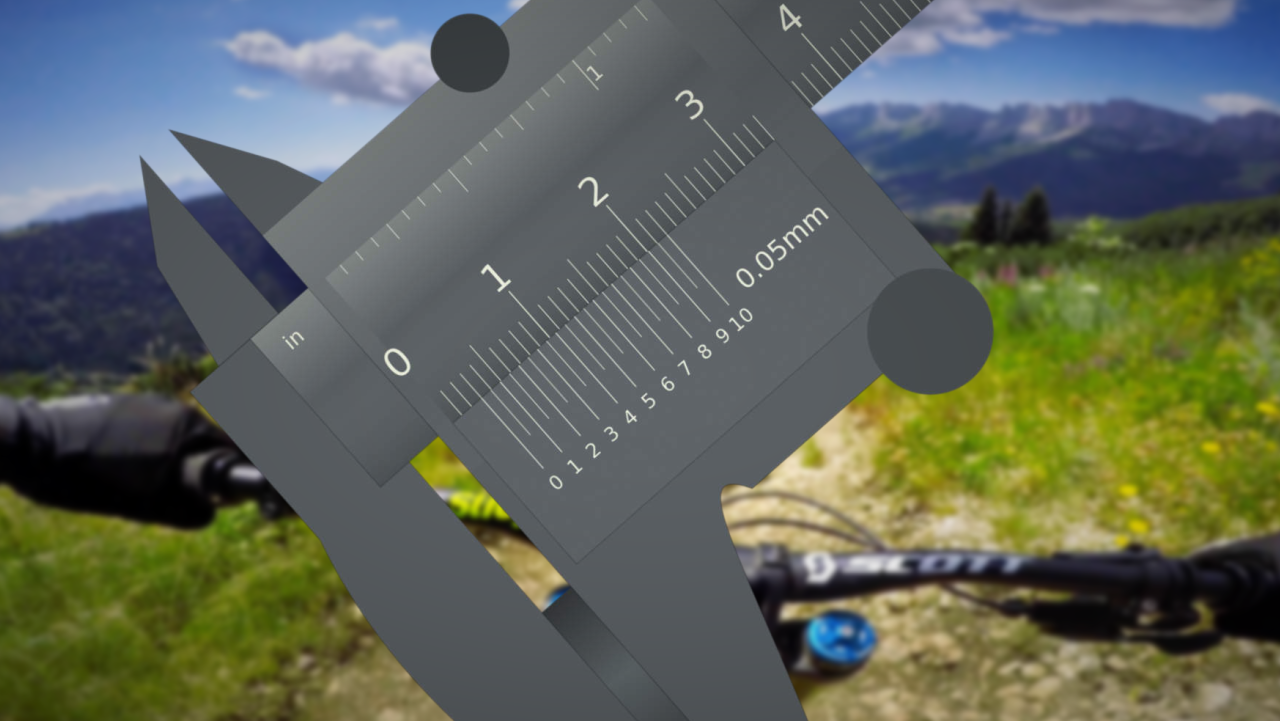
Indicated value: 3.0 mm
